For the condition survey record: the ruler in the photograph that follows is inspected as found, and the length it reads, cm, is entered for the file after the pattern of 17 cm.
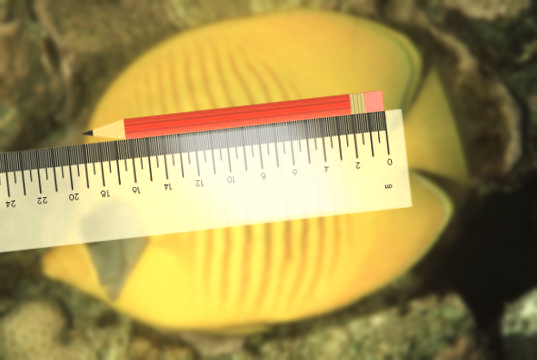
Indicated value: 19 cm
